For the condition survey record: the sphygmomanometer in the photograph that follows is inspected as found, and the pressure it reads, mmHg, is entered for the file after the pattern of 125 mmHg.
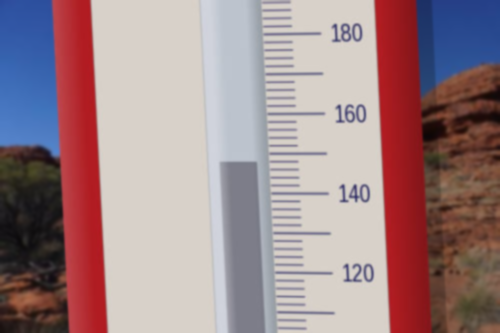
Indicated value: 148 mmHg
